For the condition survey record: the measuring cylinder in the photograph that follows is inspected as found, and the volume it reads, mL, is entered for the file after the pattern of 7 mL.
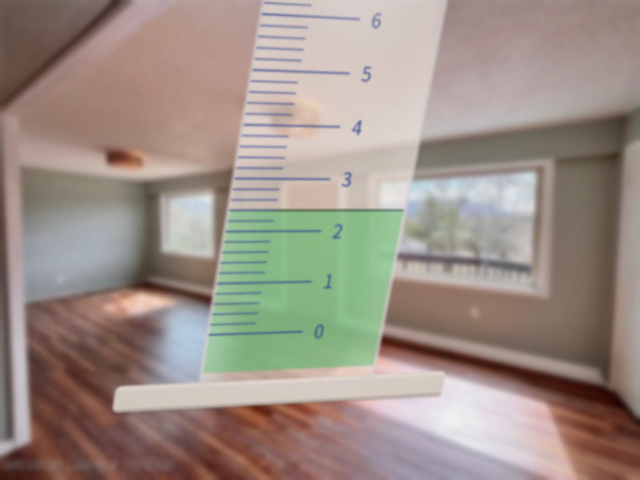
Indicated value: 2.4 mL
